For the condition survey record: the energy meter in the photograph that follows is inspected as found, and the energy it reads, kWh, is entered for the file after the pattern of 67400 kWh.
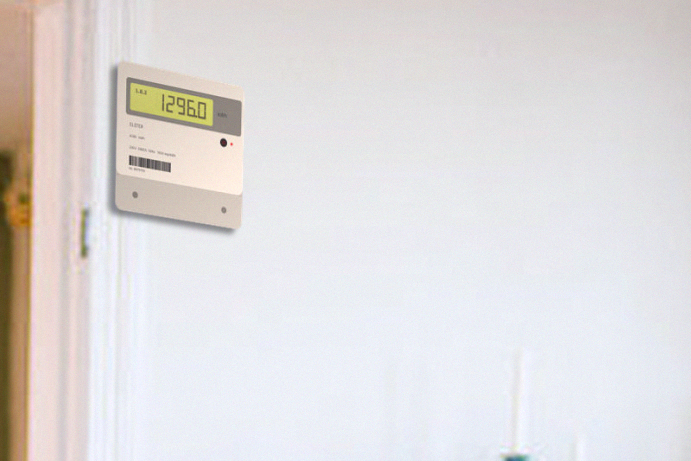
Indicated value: 1296.0 kWh
